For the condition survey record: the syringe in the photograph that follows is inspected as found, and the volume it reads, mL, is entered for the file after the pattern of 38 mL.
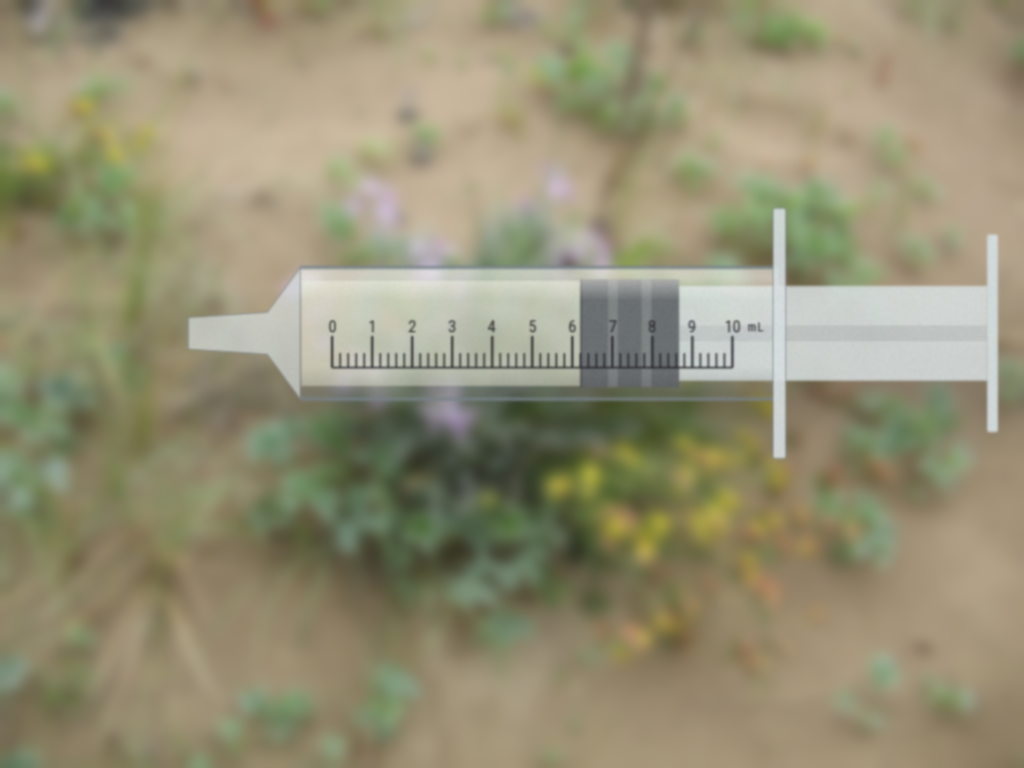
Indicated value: 6.2 mL
